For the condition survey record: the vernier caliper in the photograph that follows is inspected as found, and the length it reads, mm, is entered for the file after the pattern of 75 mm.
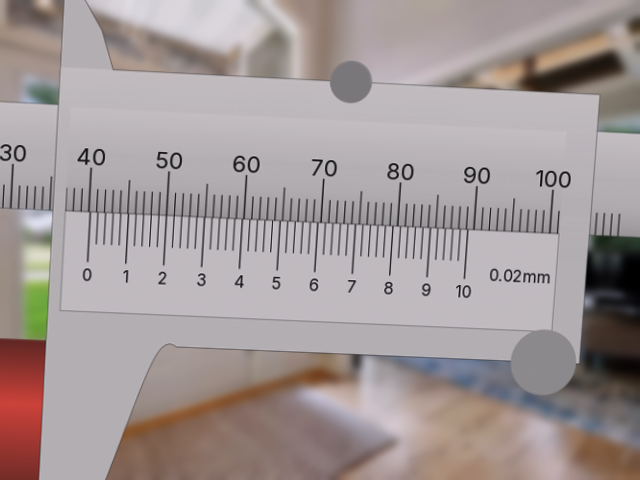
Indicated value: 40.2 mm
